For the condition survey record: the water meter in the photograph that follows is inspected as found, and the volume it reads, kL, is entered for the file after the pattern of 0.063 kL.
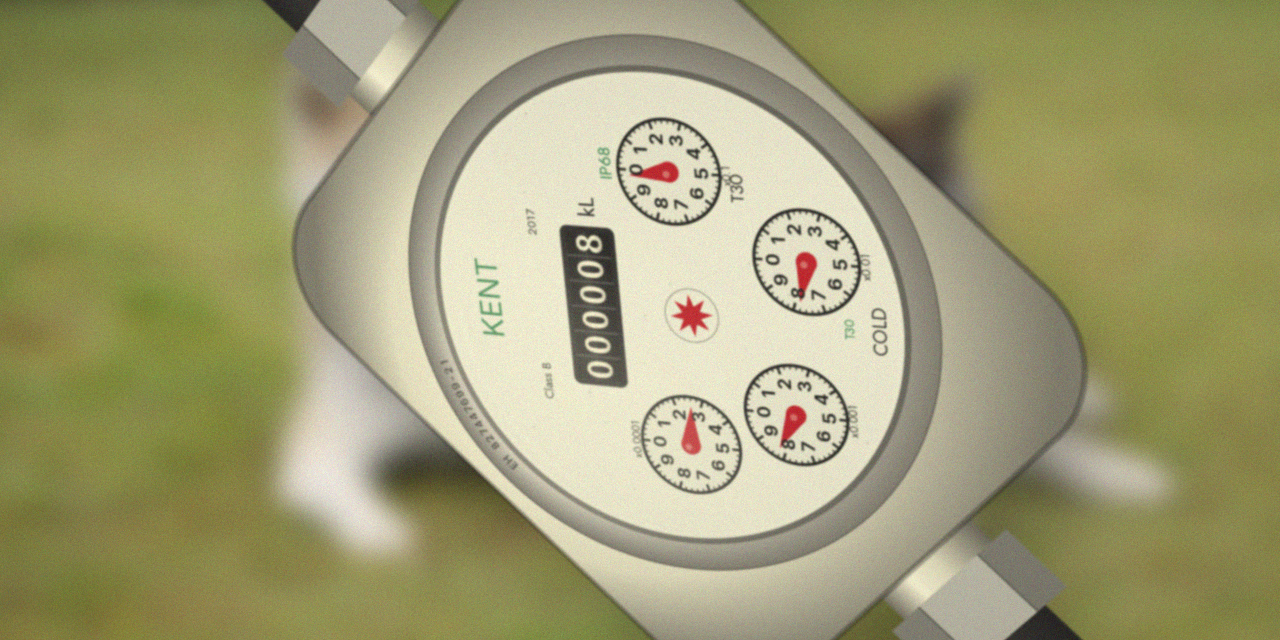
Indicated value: 7.9782 kL
